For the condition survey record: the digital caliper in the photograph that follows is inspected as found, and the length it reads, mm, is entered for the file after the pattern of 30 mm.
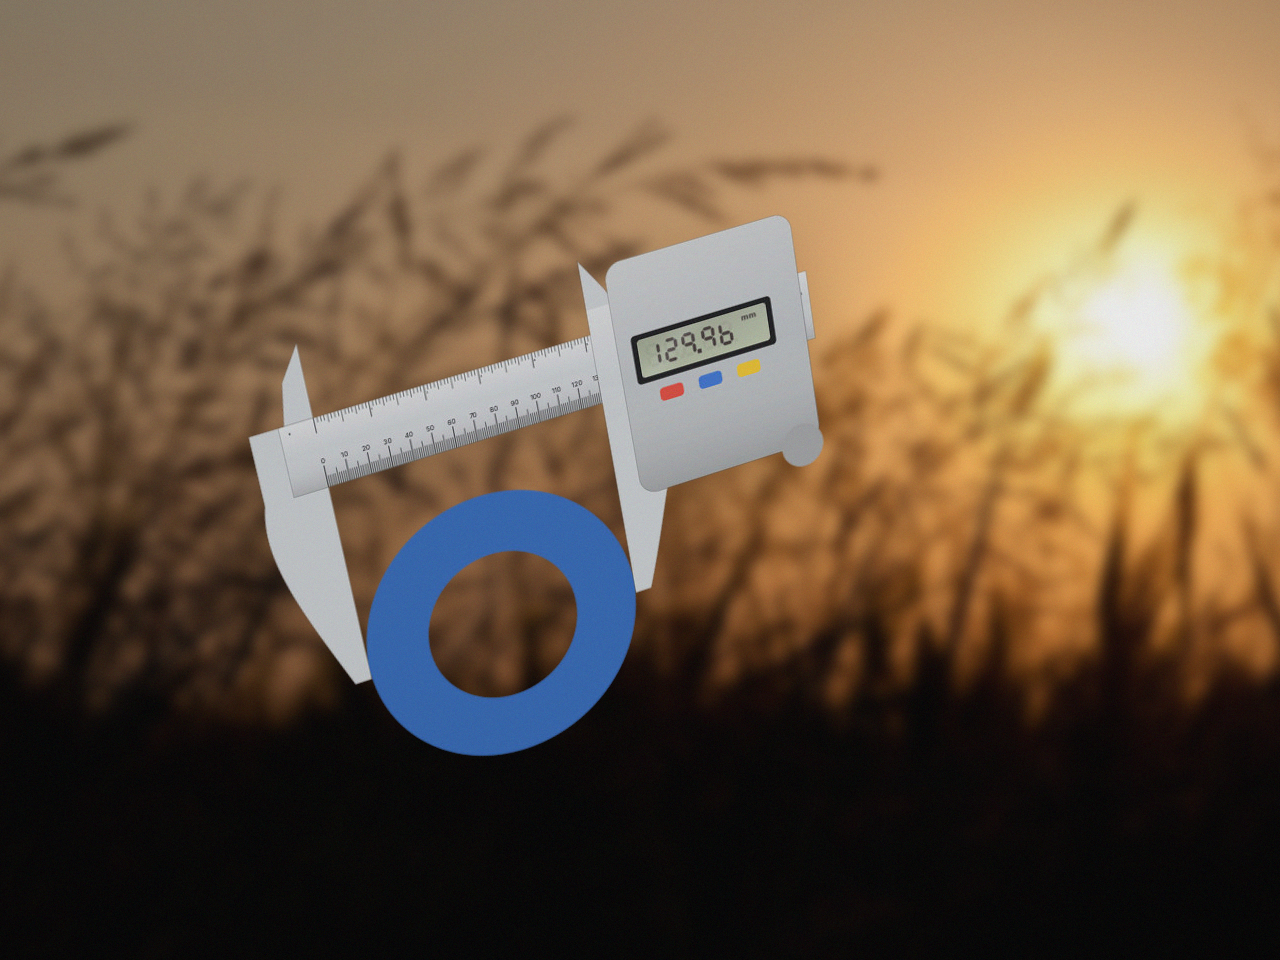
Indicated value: 129.96 mm
